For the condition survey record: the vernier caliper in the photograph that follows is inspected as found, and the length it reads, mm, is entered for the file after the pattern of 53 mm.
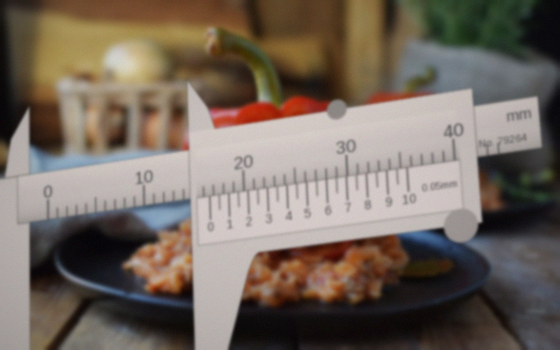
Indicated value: 16.6 mm
